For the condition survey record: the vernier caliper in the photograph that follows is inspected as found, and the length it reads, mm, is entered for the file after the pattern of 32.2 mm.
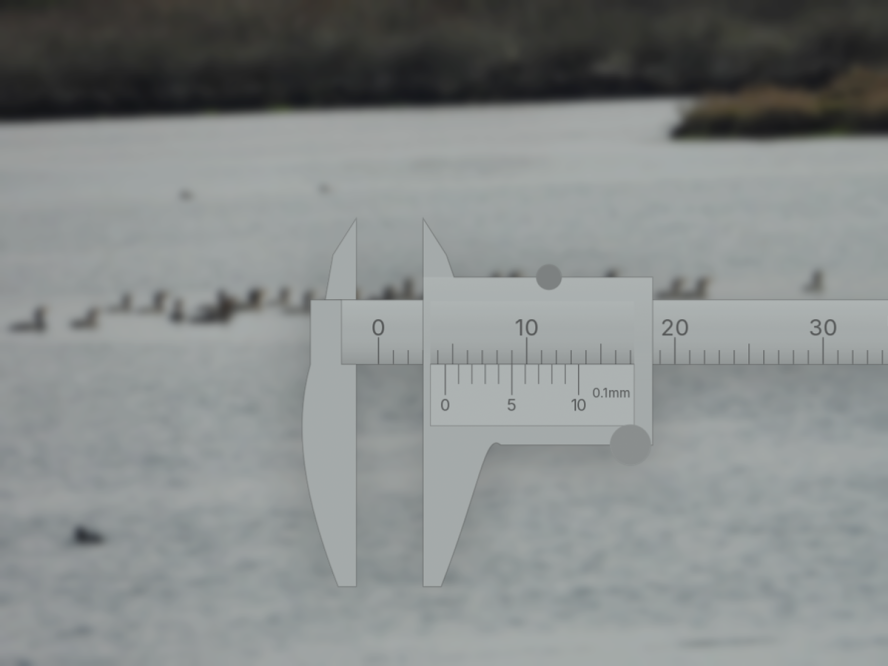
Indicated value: 4.5 mm
